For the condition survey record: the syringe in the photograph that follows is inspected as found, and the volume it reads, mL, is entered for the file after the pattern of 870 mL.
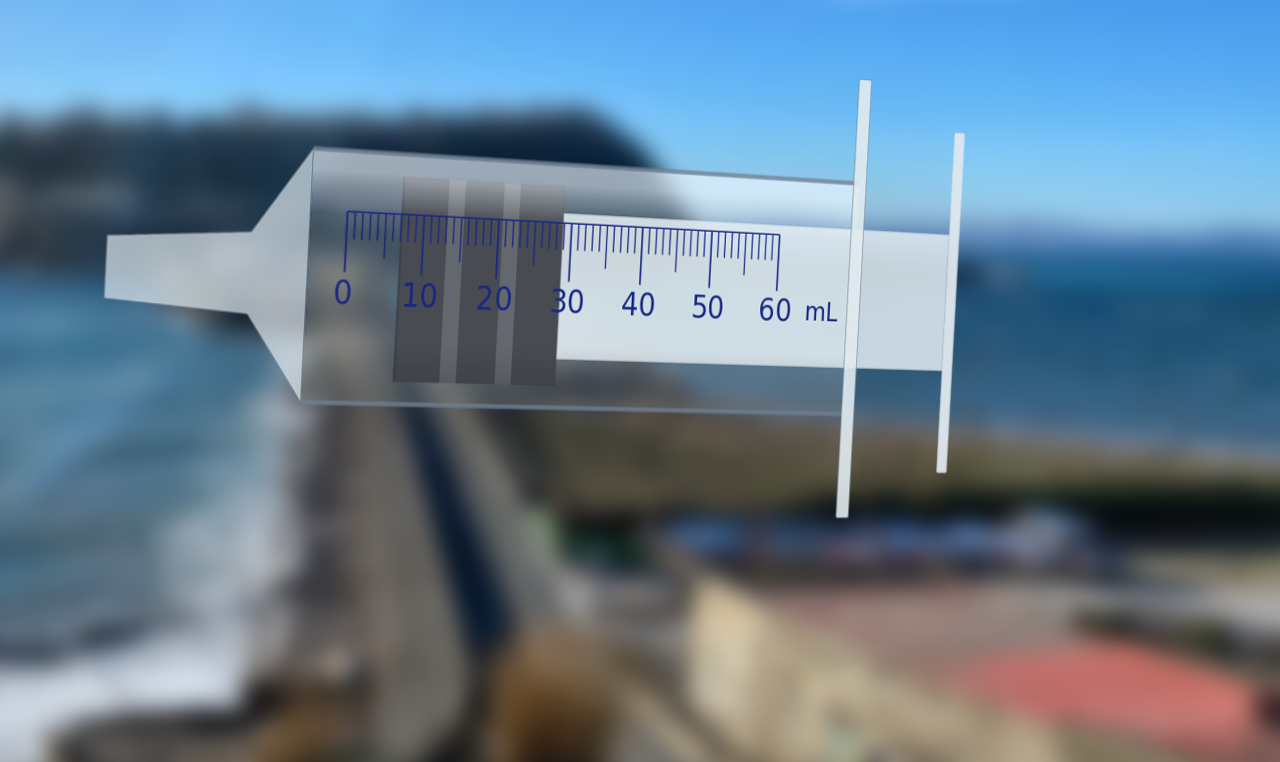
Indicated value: 7 mL
